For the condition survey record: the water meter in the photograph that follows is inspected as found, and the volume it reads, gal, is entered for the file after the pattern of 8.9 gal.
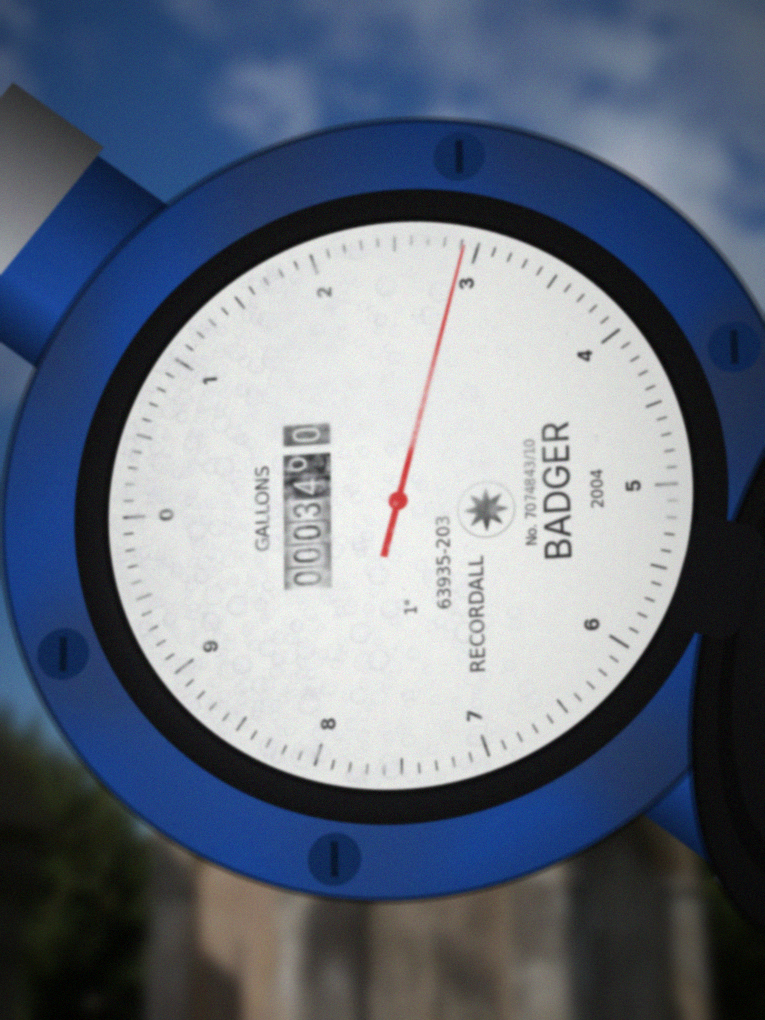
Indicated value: 3462.9 gal
